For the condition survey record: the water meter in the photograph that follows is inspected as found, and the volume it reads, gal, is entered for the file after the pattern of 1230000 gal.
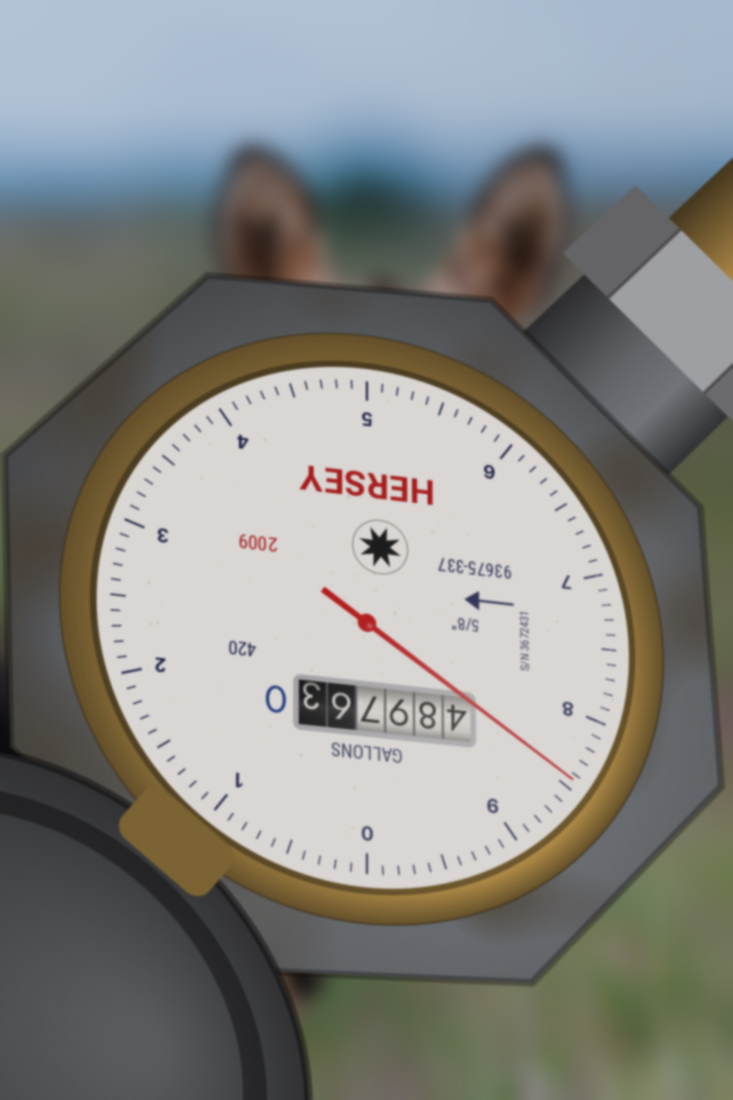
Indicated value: 4897628.4 gal
